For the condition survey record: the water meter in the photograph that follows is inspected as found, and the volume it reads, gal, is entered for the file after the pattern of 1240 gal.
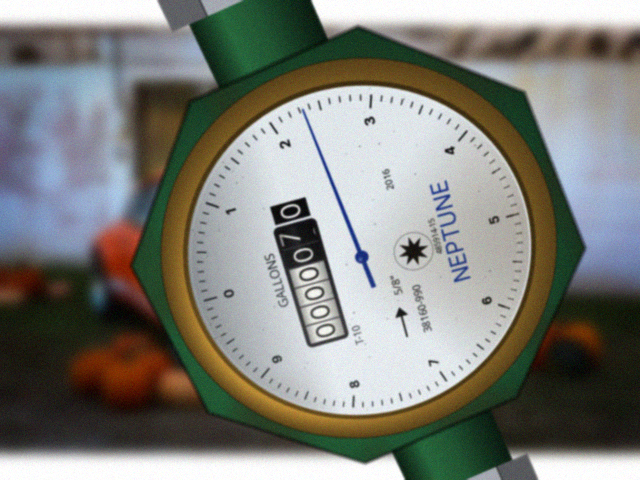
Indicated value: 72.3 gal
